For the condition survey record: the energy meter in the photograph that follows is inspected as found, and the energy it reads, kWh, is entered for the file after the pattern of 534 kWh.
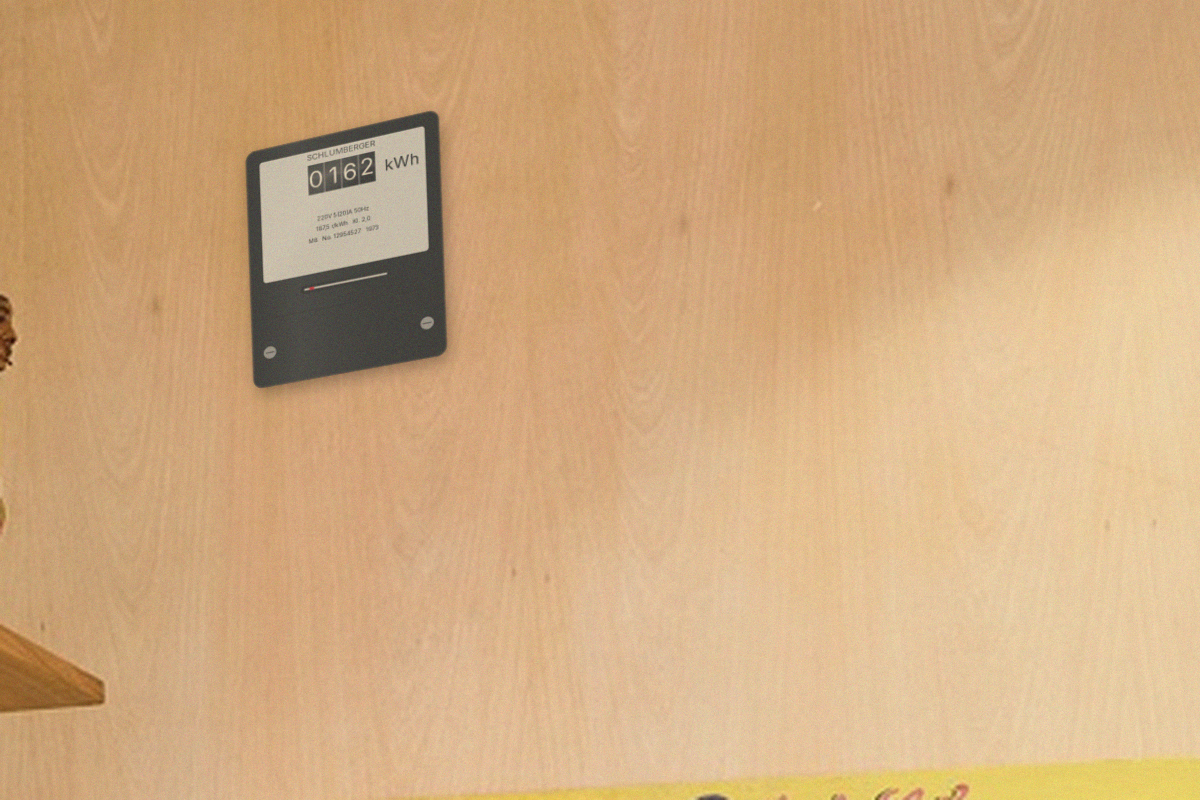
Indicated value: 162 kWh
